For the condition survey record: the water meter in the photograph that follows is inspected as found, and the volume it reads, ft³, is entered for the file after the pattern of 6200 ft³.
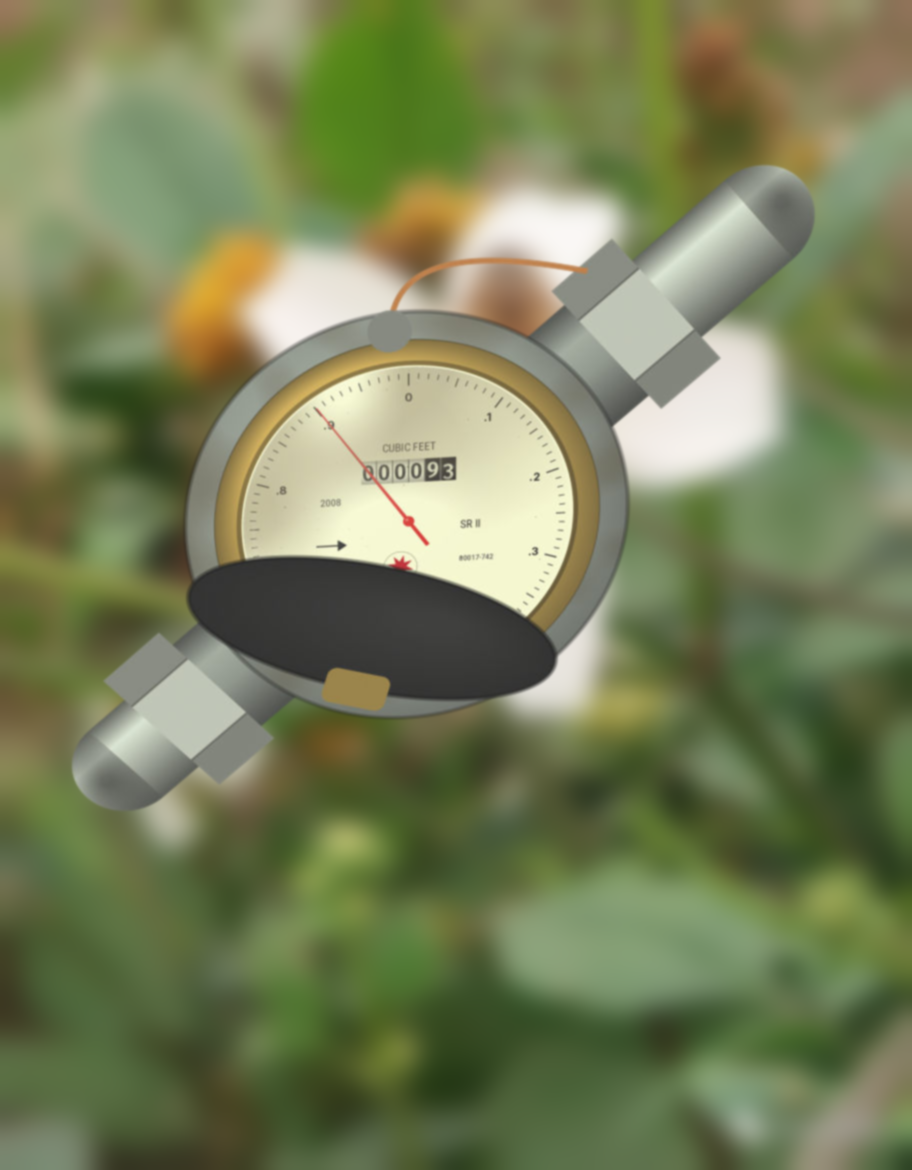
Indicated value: 92.90 ft³
